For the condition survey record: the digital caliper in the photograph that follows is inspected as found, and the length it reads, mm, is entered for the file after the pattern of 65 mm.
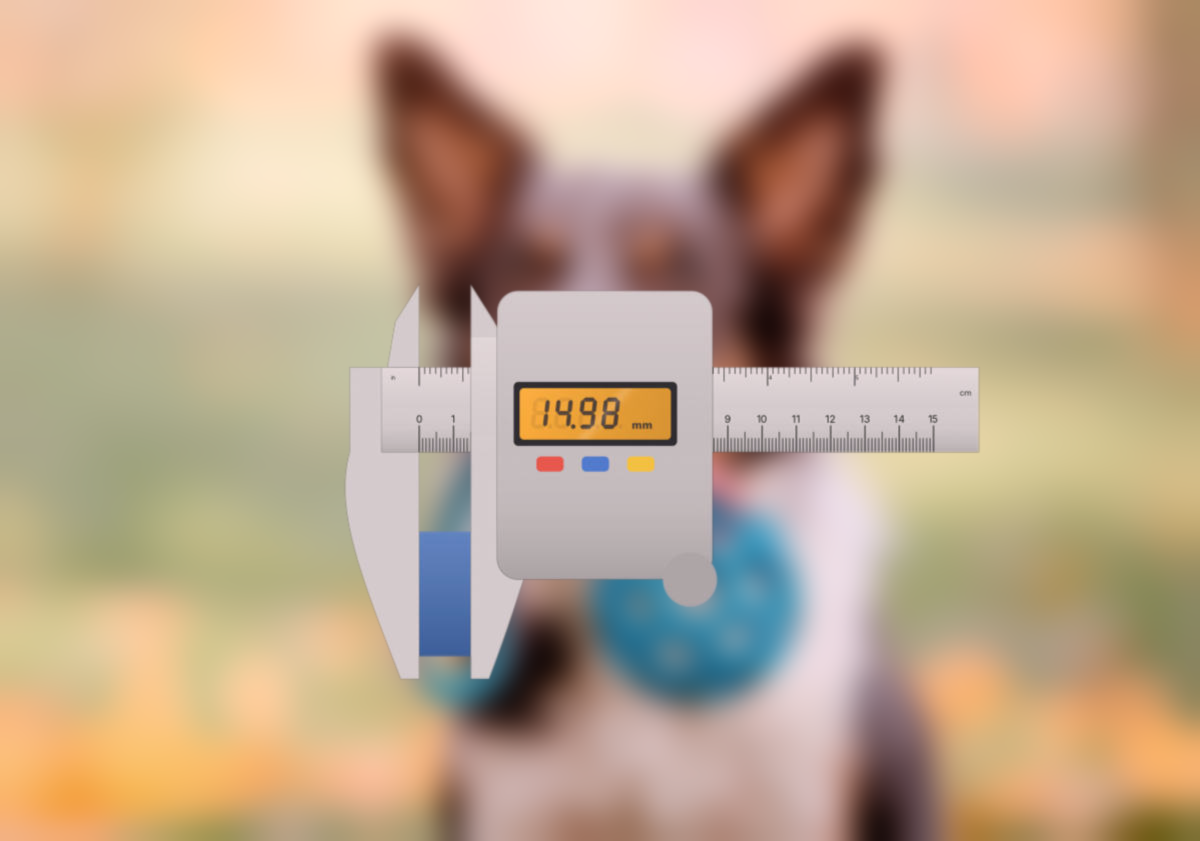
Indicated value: 14.98 mm
